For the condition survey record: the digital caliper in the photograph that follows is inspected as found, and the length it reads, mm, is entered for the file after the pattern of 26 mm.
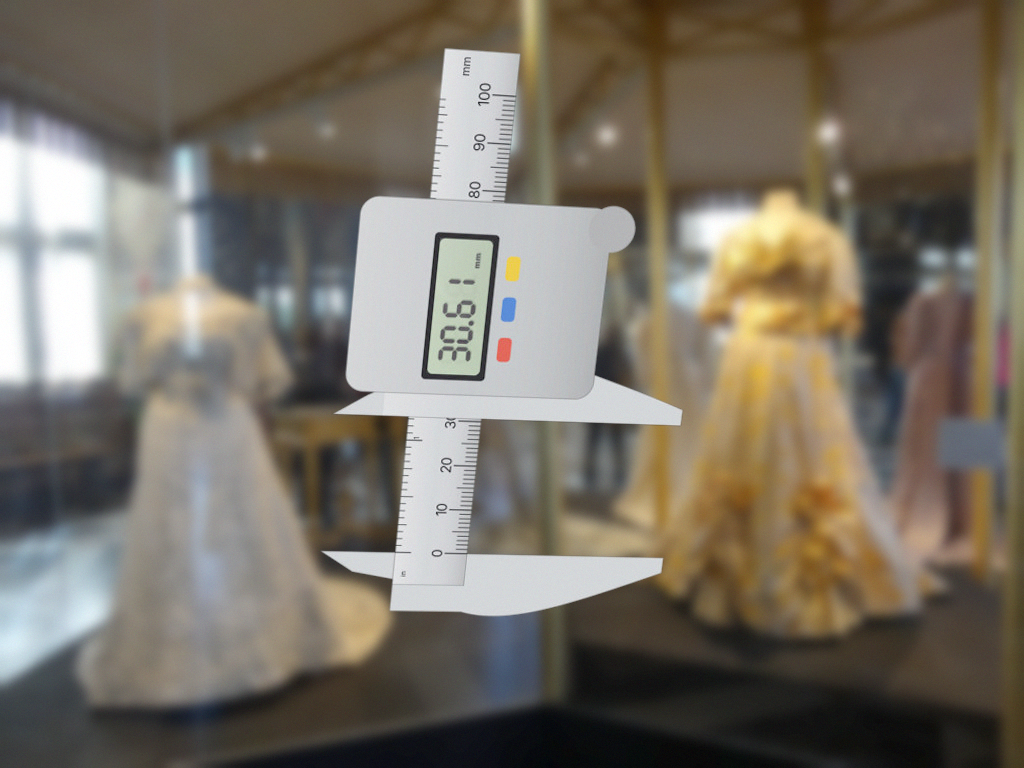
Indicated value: 30.61 mm
